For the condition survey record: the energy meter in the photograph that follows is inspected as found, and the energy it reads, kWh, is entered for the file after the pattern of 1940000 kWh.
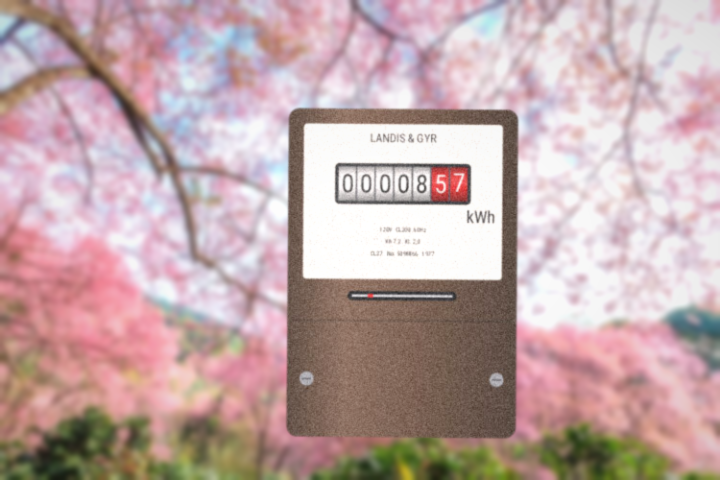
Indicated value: 8.57 kWh
